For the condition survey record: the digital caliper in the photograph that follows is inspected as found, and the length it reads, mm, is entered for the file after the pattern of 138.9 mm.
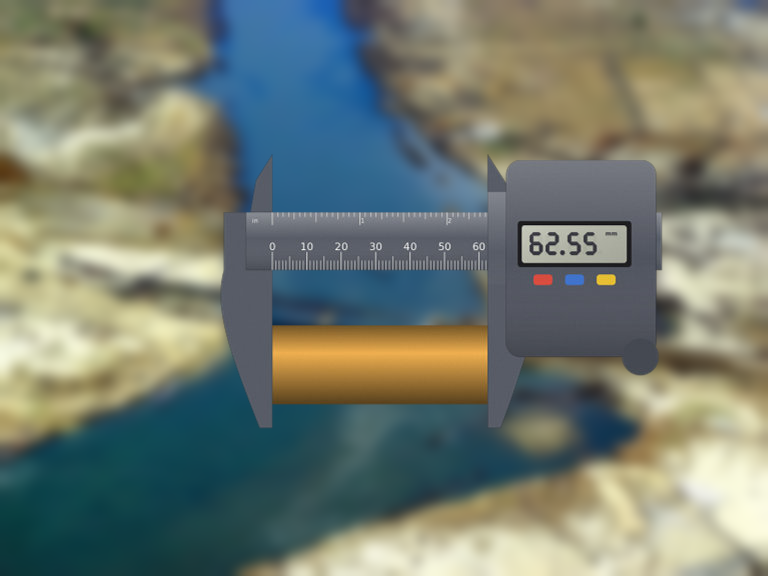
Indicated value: 62.55 mm
